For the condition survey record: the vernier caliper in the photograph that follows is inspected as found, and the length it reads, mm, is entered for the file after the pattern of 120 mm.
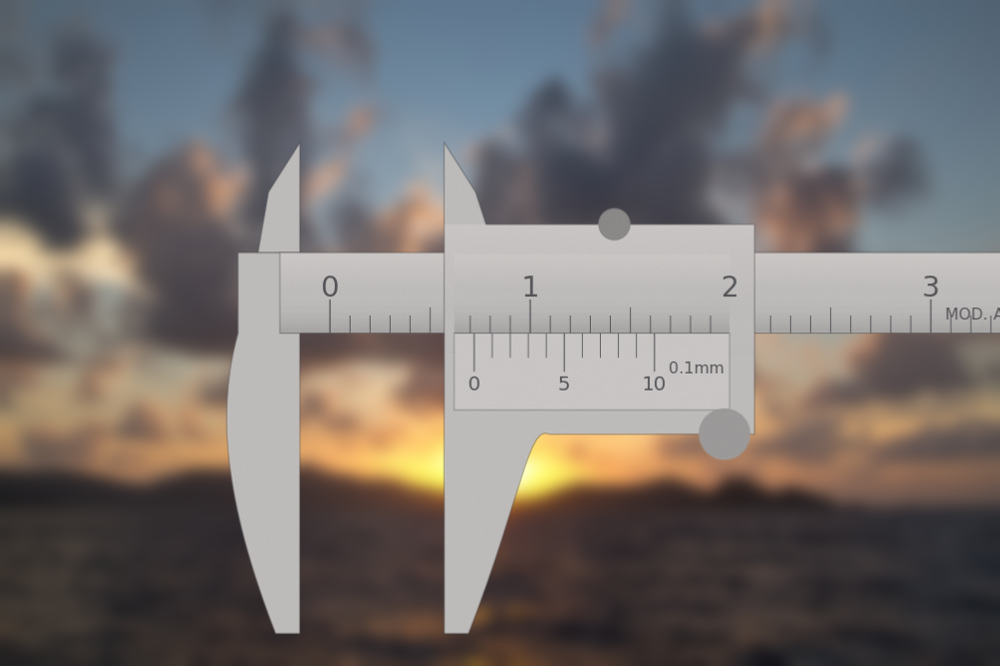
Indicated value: 7.2 mm
